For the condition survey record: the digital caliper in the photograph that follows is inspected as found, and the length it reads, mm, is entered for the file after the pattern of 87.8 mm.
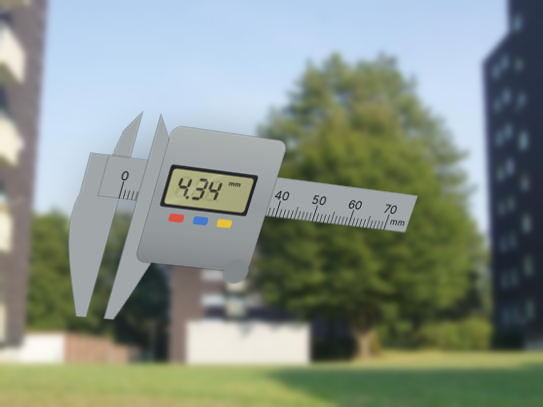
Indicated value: 4.34 mm
